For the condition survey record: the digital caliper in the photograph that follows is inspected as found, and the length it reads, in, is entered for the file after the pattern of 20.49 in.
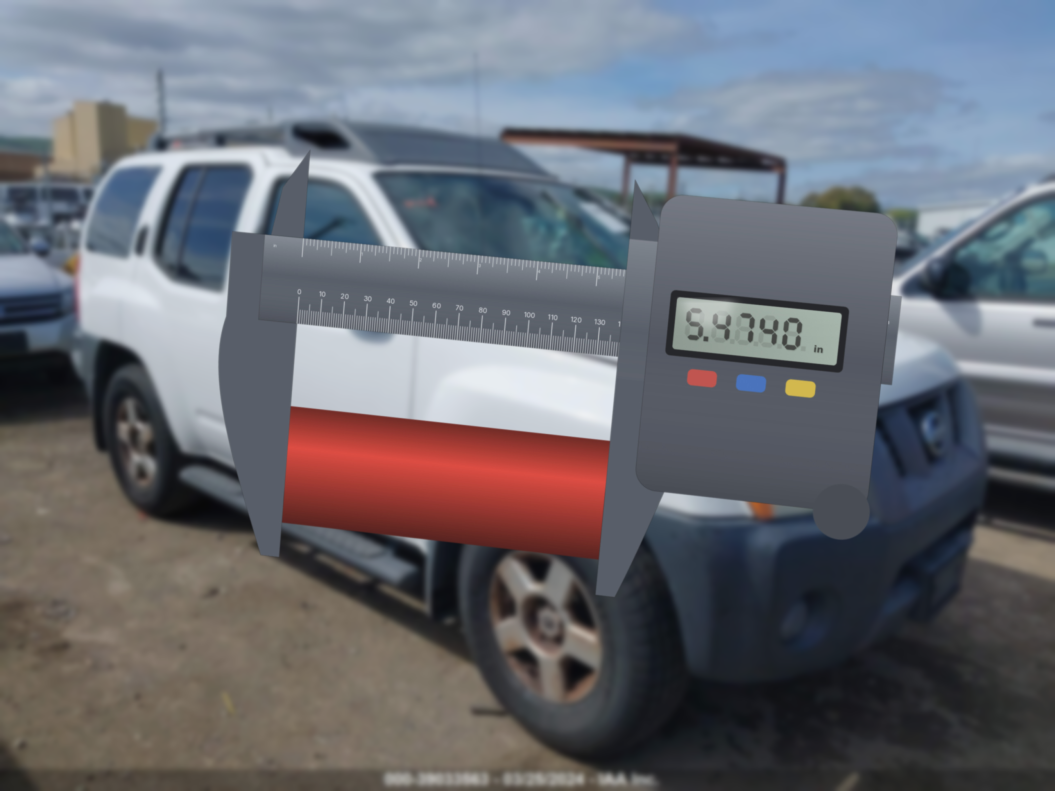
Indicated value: 5.4740 in
